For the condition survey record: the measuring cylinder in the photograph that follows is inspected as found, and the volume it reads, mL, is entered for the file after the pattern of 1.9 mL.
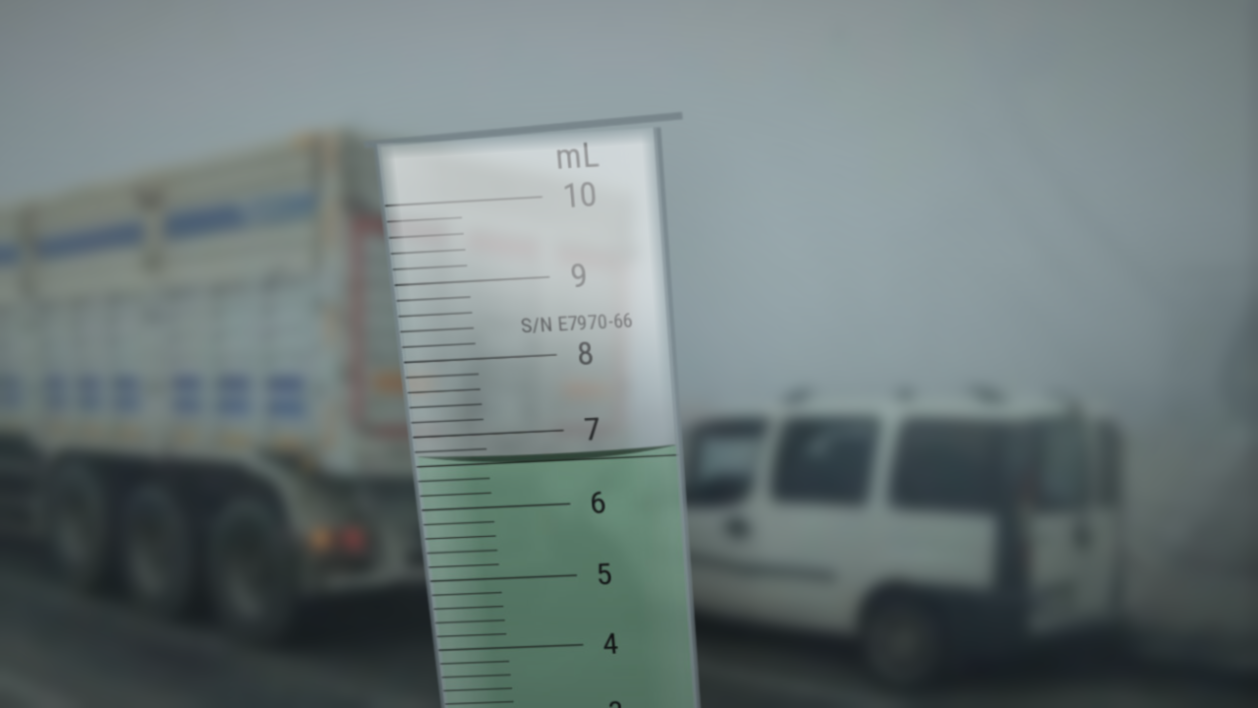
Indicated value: 6.6 mL
